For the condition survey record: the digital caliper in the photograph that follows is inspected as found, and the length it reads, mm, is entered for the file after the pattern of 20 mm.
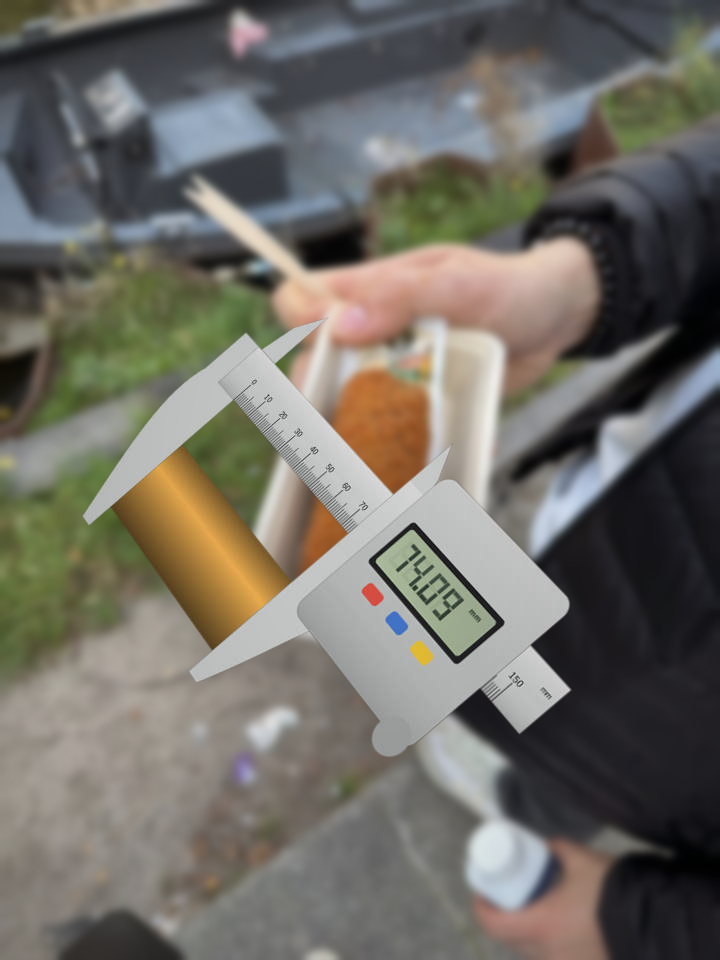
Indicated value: 74.09 mm
